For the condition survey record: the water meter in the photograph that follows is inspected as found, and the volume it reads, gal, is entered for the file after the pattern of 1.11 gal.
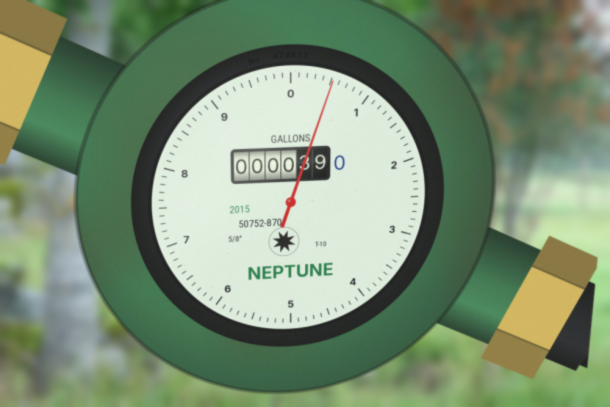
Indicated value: 390.5 gal
